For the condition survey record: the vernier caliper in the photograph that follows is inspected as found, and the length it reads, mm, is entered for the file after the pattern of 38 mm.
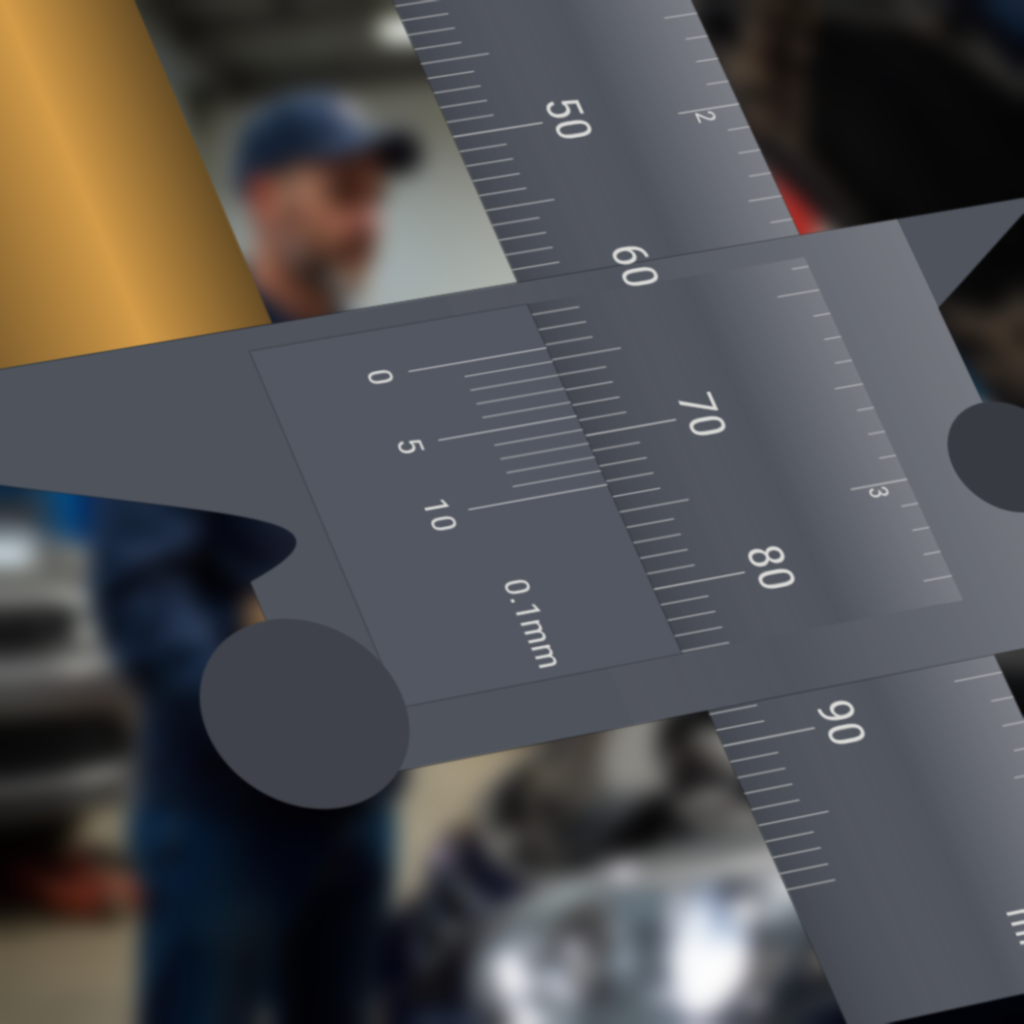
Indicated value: 64.2 mm
